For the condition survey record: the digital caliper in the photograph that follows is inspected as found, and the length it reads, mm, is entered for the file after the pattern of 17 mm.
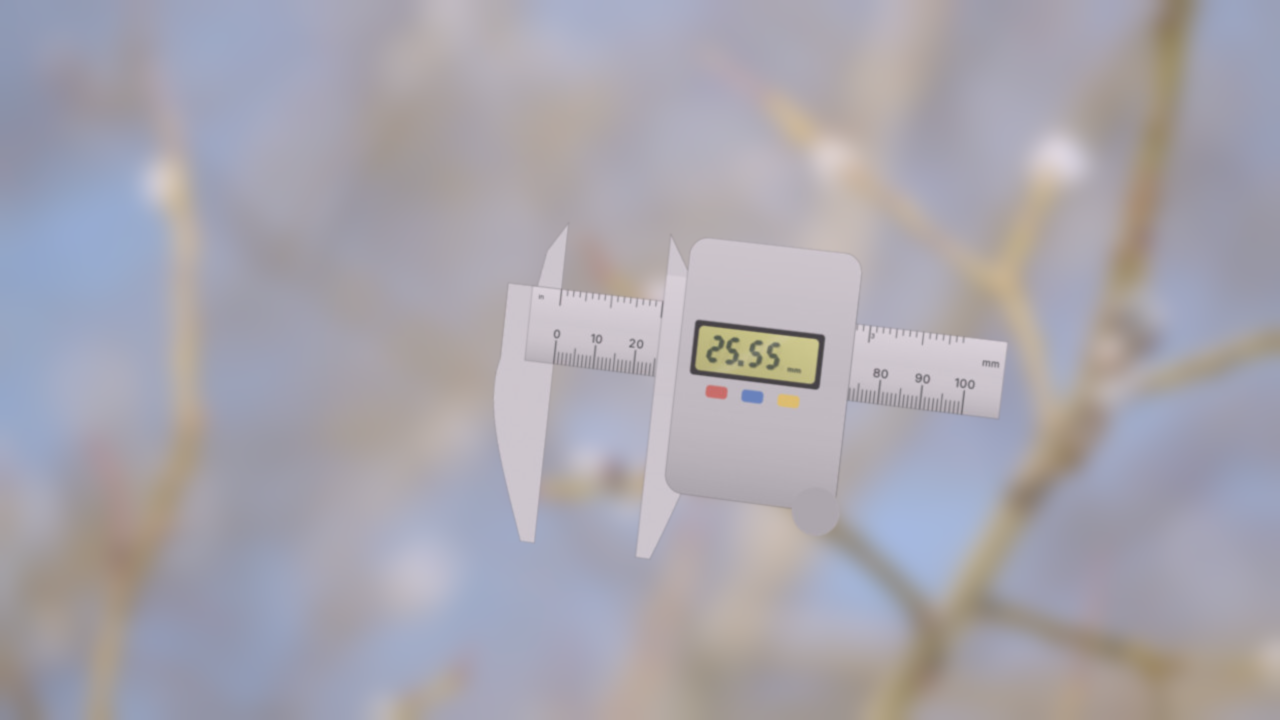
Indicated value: 25.55 mm
